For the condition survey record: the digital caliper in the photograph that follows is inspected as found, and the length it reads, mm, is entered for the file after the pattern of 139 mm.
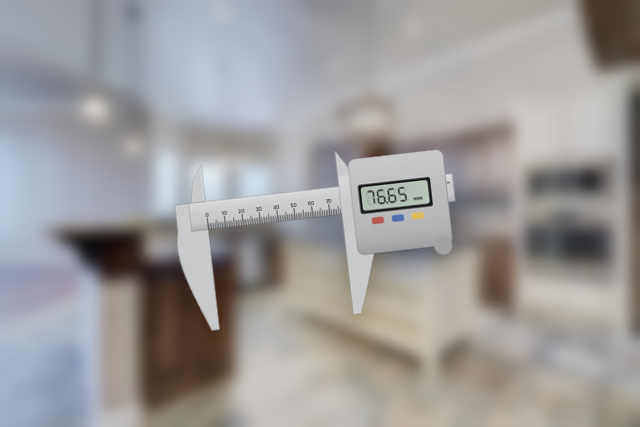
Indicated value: 76.65 mm
